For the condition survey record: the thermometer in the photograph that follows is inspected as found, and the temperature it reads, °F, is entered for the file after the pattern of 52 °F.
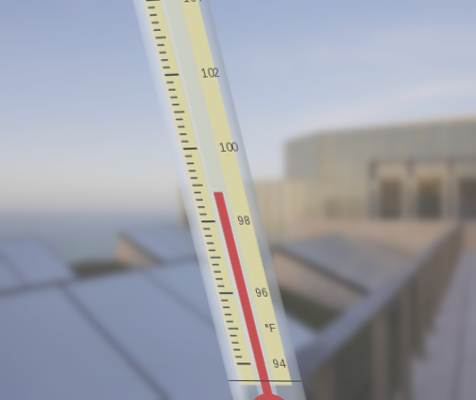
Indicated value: 98.8 °F
